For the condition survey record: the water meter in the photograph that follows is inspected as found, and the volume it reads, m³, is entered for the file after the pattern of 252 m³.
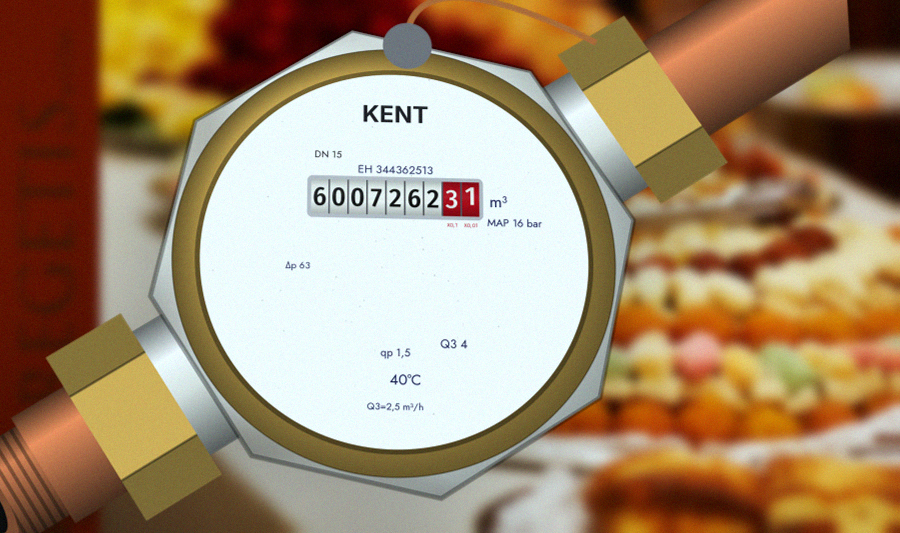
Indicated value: 6007262.31 m³
